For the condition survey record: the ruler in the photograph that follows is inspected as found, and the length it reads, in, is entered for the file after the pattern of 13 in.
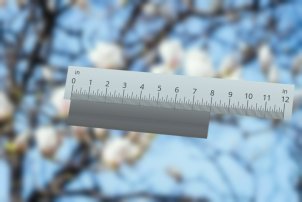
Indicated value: 8 in
